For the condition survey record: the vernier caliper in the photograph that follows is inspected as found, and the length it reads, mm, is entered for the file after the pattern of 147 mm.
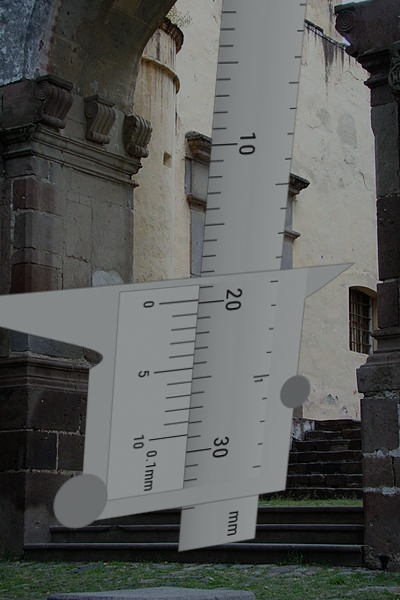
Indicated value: 19.8 mm
